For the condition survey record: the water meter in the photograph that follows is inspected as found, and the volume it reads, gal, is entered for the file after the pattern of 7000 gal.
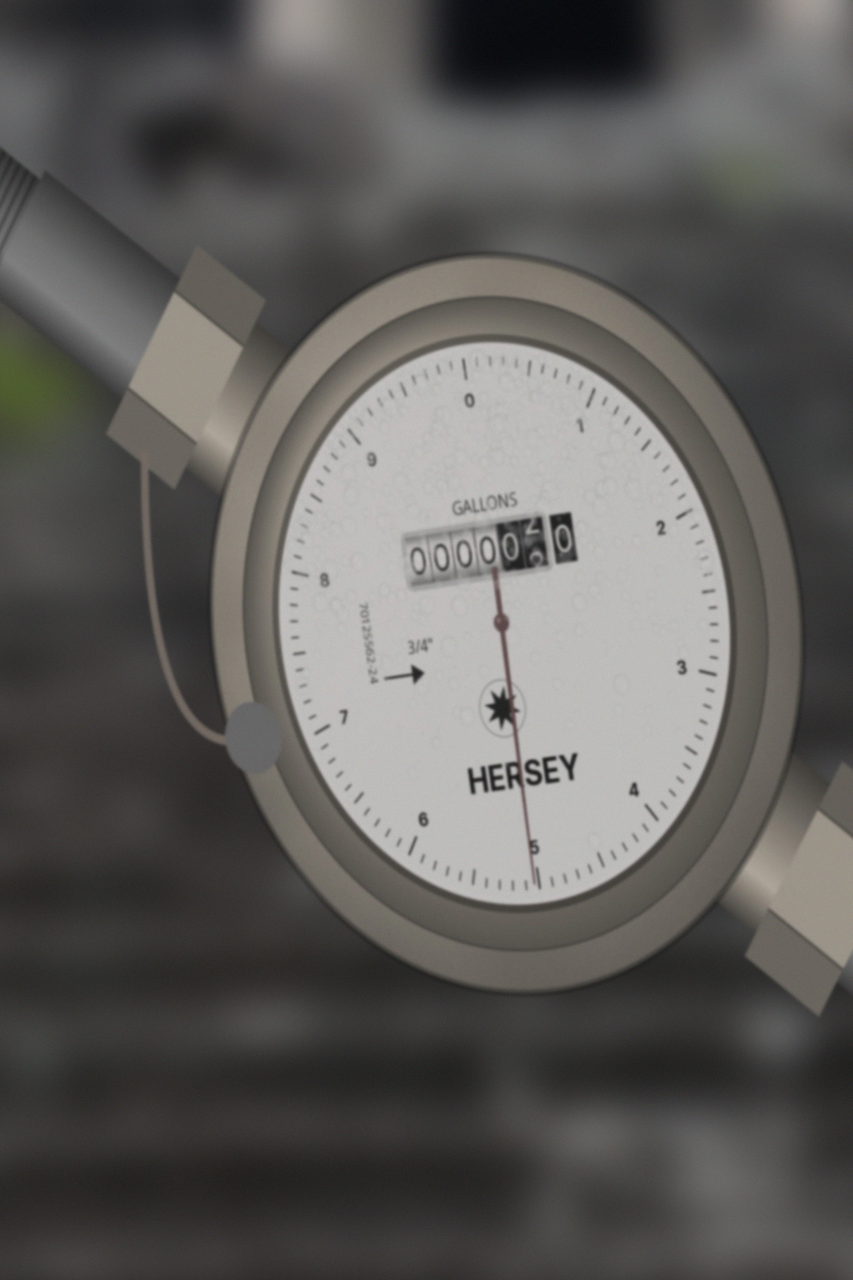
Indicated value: 25.0 gal
